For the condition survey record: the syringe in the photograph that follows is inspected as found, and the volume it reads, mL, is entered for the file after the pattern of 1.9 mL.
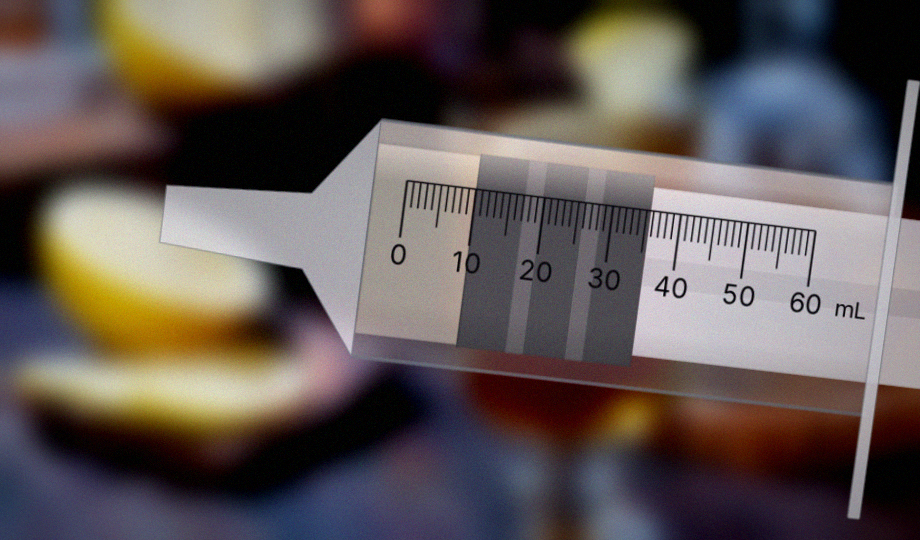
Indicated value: 10 mL
